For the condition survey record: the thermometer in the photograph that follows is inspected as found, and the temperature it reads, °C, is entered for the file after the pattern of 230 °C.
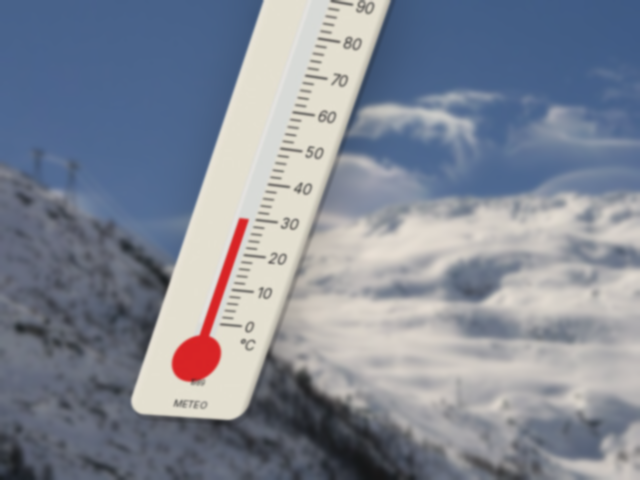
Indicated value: 30 °C
